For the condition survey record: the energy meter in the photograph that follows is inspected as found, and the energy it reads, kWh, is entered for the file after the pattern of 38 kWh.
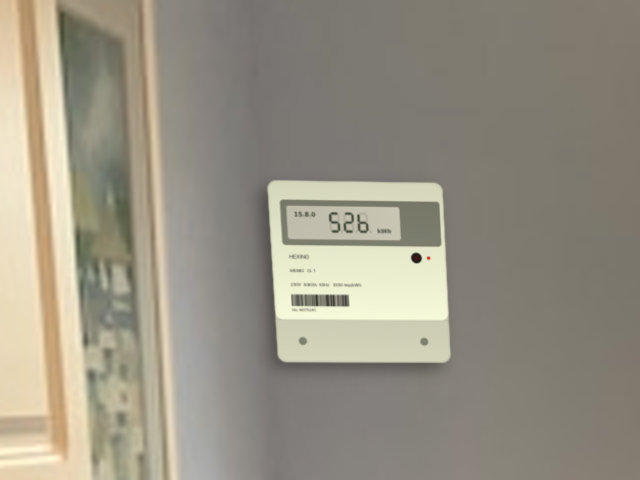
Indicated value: 526 kWh
